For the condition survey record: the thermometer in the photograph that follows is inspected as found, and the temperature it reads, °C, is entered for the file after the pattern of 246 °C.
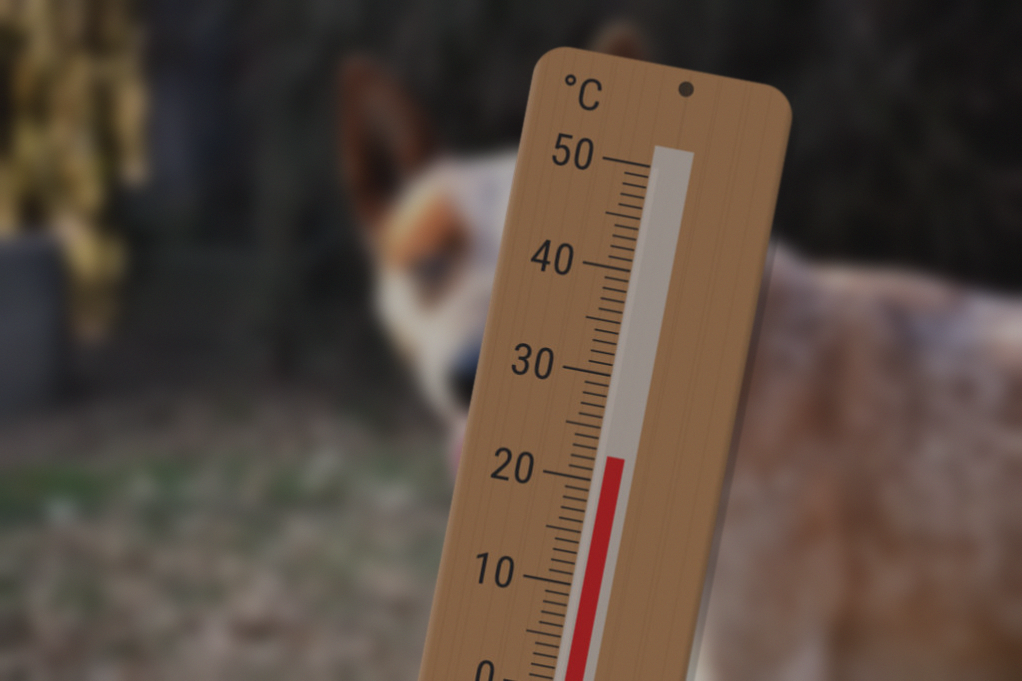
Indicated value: 22.5 °C
